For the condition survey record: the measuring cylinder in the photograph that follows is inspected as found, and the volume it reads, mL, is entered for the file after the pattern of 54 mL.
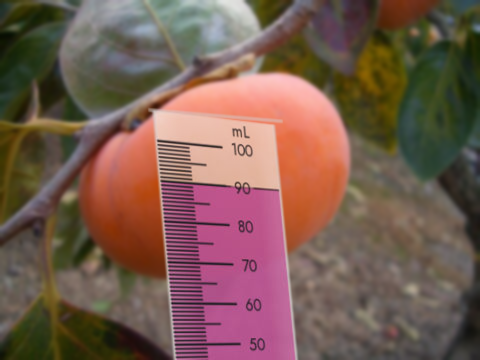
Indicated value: 90 mL
